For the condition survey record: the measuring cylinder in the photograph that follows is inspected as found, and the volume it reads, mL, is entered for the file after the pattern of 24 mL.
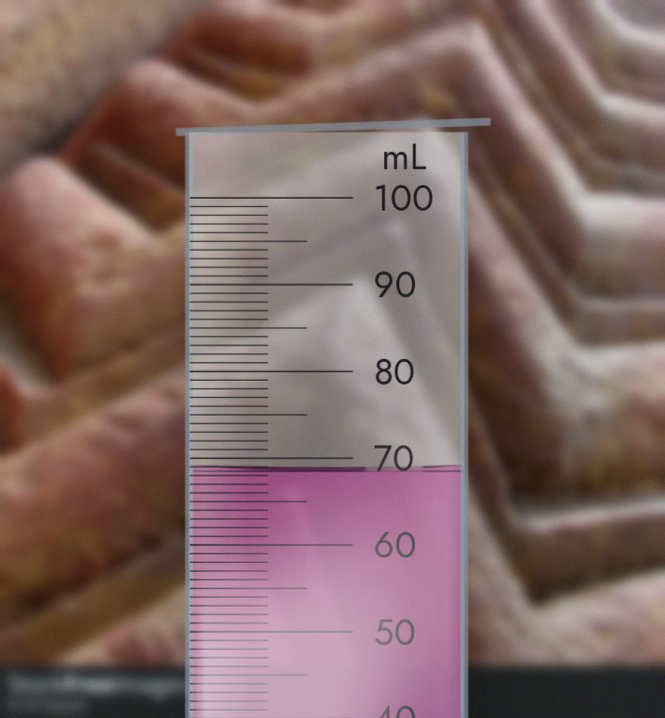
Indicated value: 68.5 mL
